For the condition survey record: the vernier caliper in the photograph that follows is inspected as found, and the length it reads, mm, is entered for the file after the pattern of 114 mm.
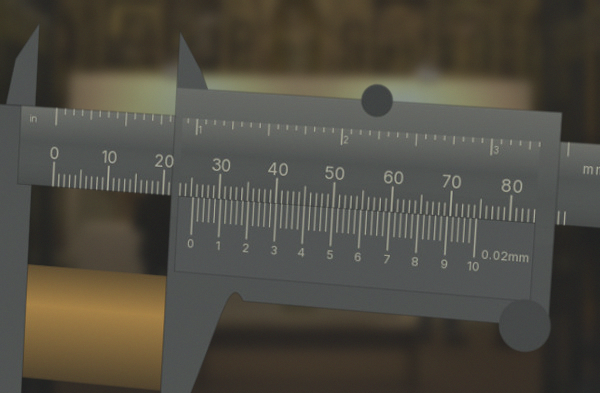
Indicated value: 25.4 mm
